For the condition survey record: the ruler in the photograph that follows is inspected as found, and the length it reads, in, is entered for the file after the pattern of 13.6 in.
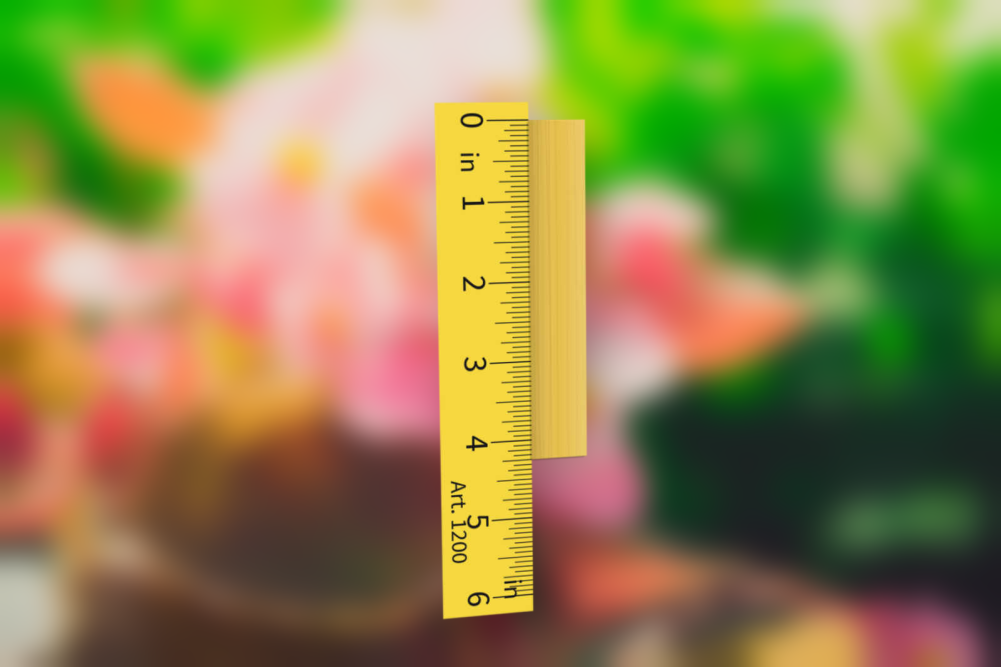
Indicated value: 4.25 in
